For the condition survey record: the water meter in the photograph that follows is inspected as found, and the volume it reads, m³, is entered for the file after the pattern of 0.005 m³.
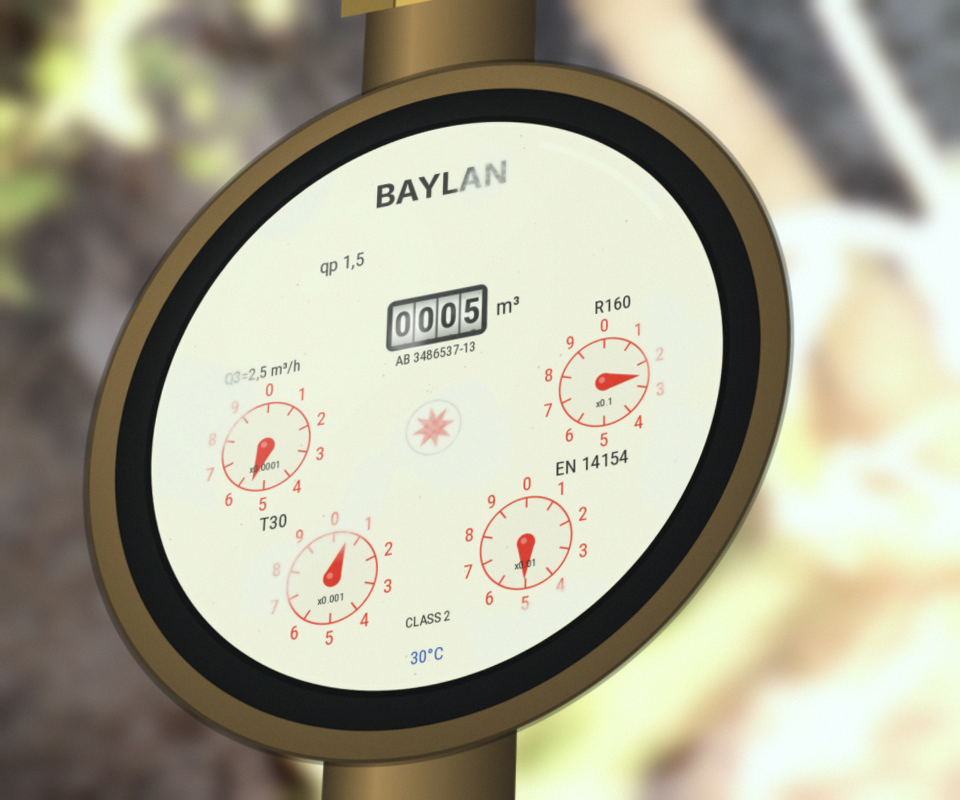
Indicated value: 5.2505 m³
